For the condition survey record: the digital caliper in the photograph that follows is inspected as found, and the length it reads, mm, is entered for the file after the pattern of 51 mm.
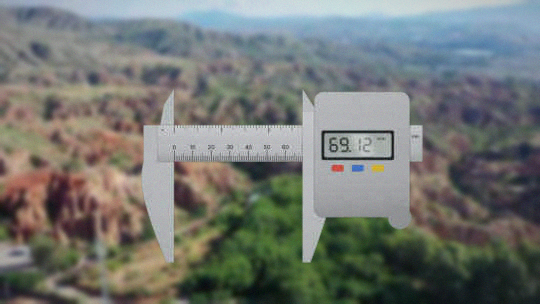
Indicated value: 69.12 mm
